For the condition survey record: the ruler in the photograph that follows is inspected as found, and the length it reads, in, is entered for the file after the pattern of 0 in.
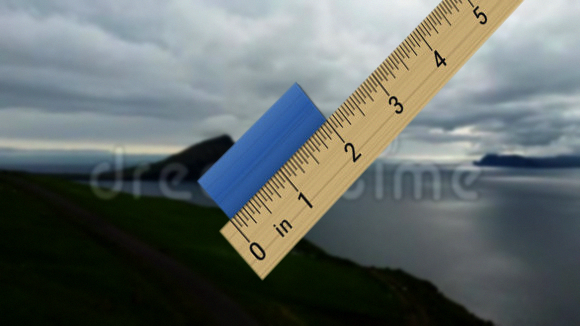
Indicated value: 2 in
